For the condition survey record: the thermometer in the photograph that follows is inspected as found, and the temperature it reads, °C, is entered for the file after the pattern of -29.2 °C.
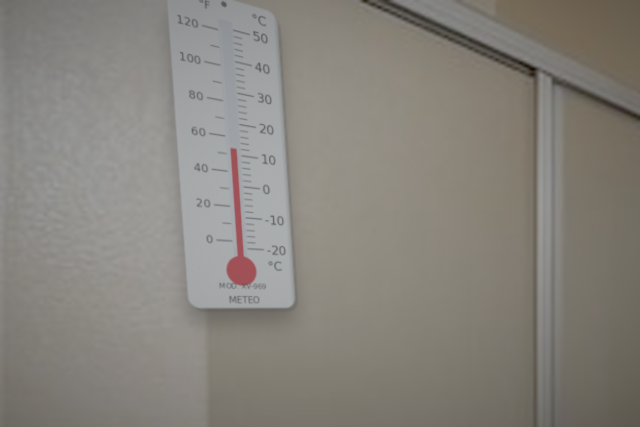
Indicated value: 12 °C
